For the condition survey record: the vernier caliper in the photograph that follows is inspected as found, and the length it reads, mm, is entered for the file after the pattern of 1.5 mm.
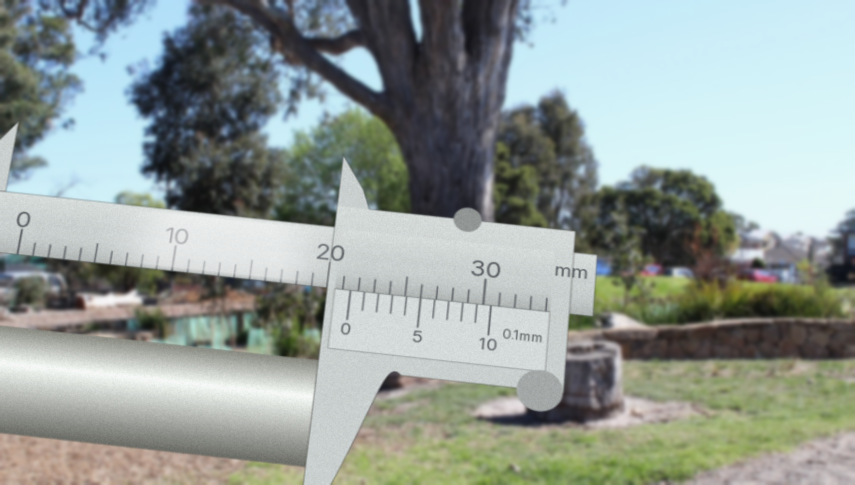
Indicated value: 21.5 mm
